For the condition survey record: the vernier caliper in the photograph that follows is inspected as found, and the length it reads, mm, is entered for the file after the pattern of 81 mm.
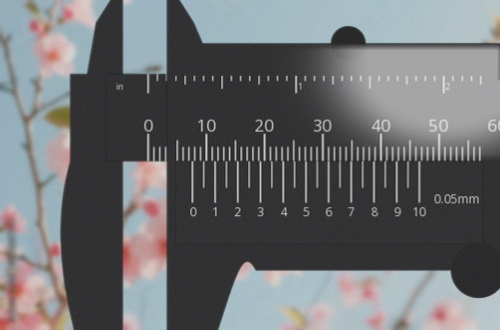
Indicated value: 7.6 mm
